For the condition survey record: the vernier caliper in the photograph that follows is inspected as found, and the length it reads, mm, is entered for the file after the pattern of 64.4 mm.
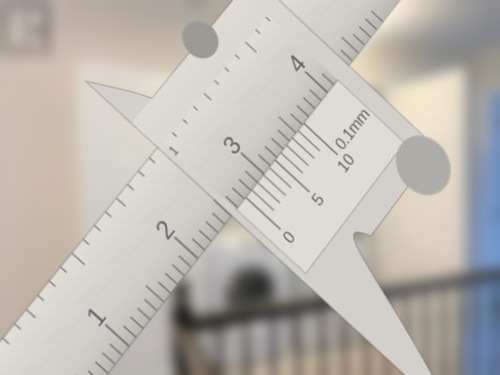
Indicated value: 27.2 mm
